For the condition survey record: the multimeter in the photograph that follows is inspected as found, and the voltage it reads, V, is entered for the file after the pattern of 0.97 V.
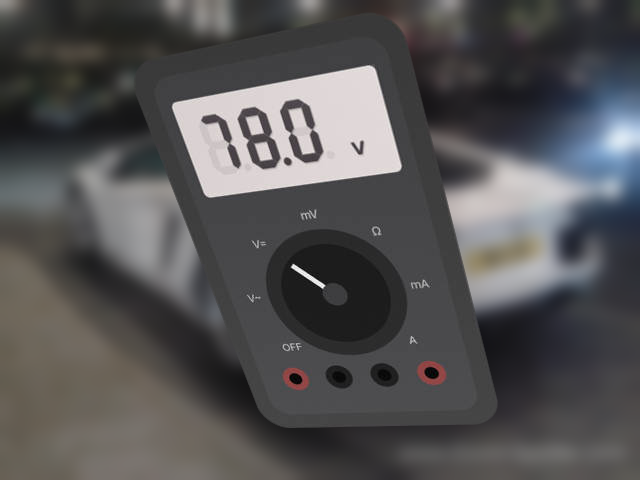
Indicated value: 78.0 V
